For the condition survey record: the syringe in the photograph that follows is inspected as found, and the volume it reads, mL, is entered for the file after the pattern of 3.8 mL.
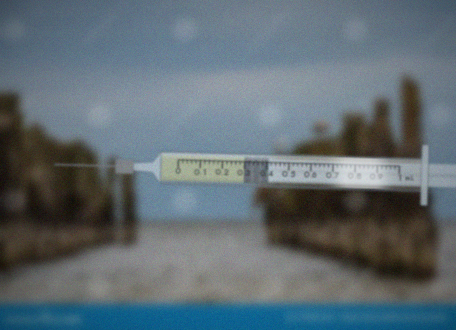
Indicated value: 0.3 mL
